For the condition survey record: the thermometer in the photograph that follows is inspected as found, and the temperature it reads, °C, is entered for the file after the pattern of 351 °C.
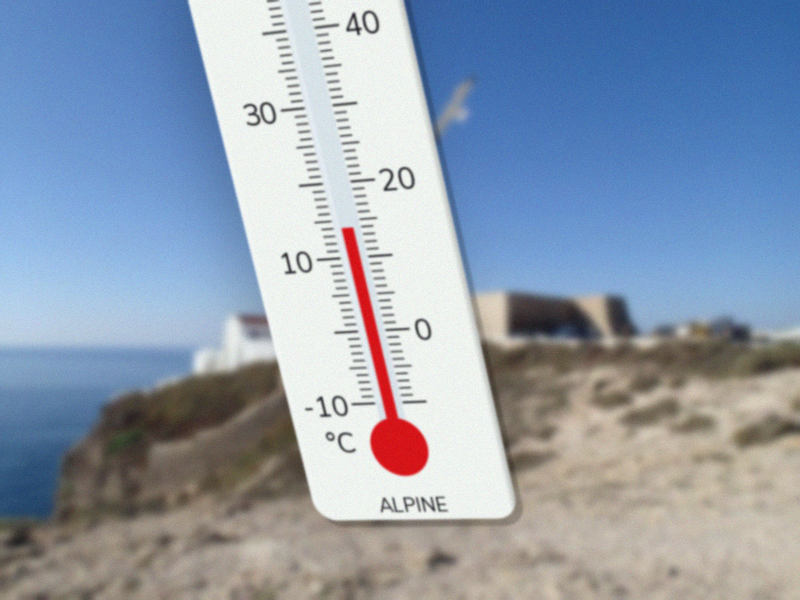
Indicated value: 14 °C
